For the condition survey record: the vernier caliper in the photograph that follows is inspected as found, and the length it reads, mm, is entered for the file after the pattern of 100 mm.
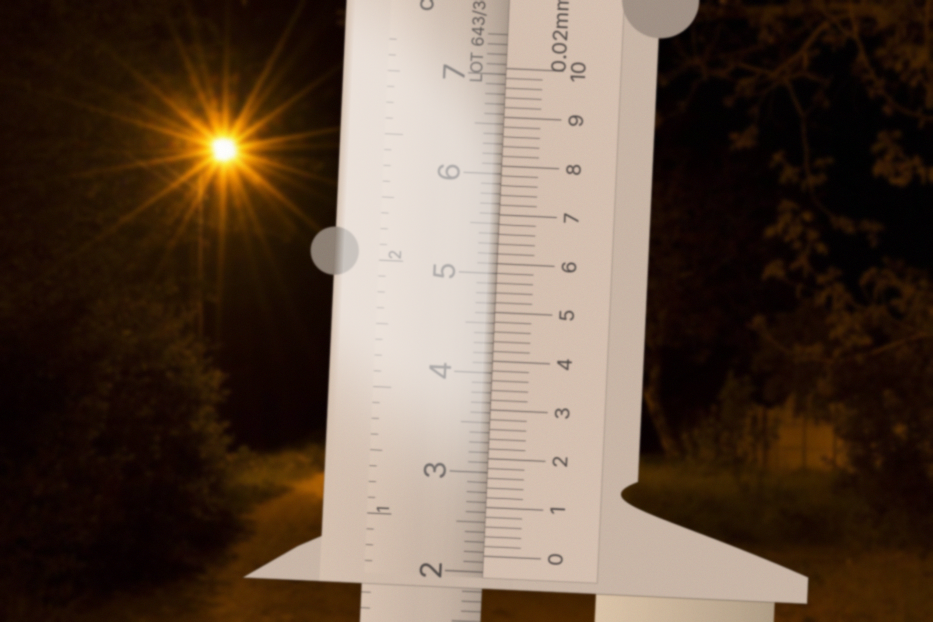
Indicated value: 21.6 mm
